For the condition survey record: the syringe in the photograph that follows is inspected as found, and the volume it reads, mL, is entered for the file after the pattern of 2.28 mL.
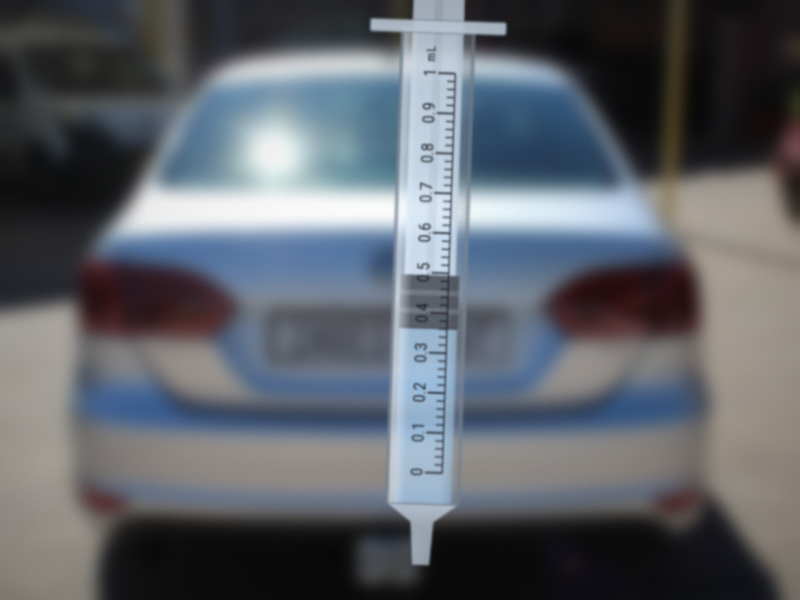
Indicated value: 0.36 mL
